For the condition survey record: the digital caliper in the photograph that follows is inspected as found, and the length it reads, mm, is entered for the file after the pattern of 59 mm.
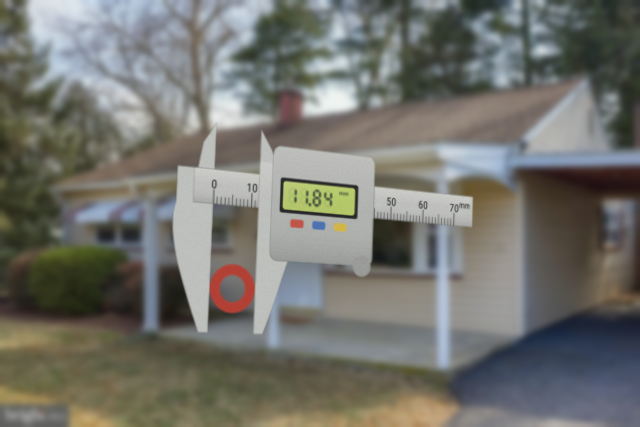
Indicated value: 11.84 mm
